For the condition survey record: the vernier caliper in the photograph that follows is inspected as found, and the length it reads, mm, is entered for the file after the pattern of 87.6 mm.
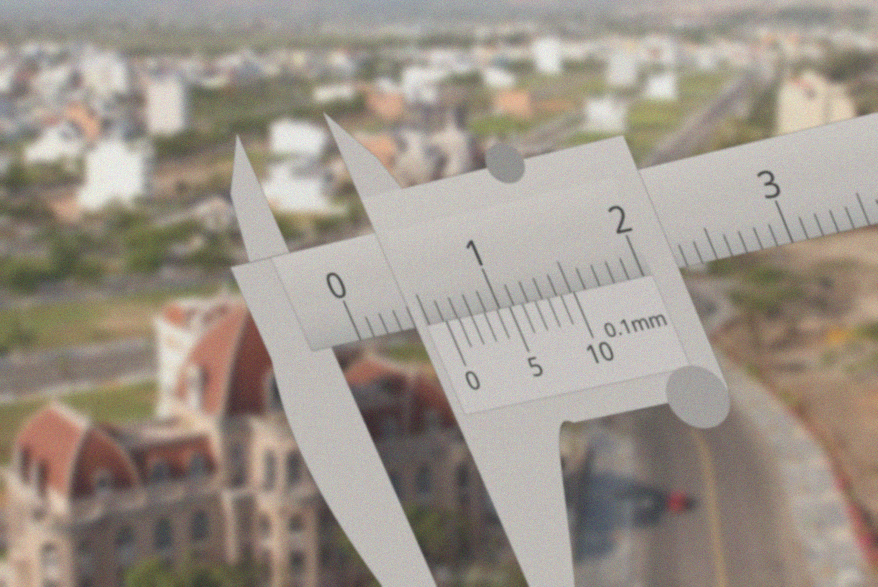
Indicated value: 6.2 mm
